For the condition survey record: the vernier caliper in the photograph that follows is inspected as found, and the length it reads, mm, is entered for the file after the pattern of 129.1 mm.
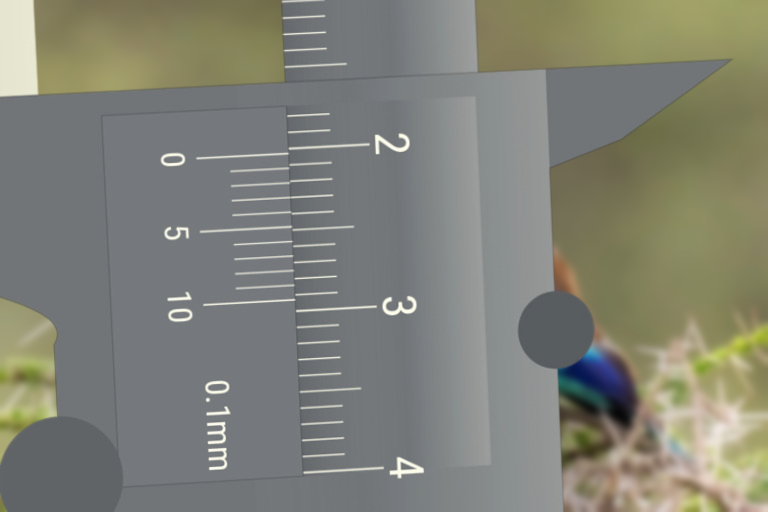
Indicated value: 20.3 mm
